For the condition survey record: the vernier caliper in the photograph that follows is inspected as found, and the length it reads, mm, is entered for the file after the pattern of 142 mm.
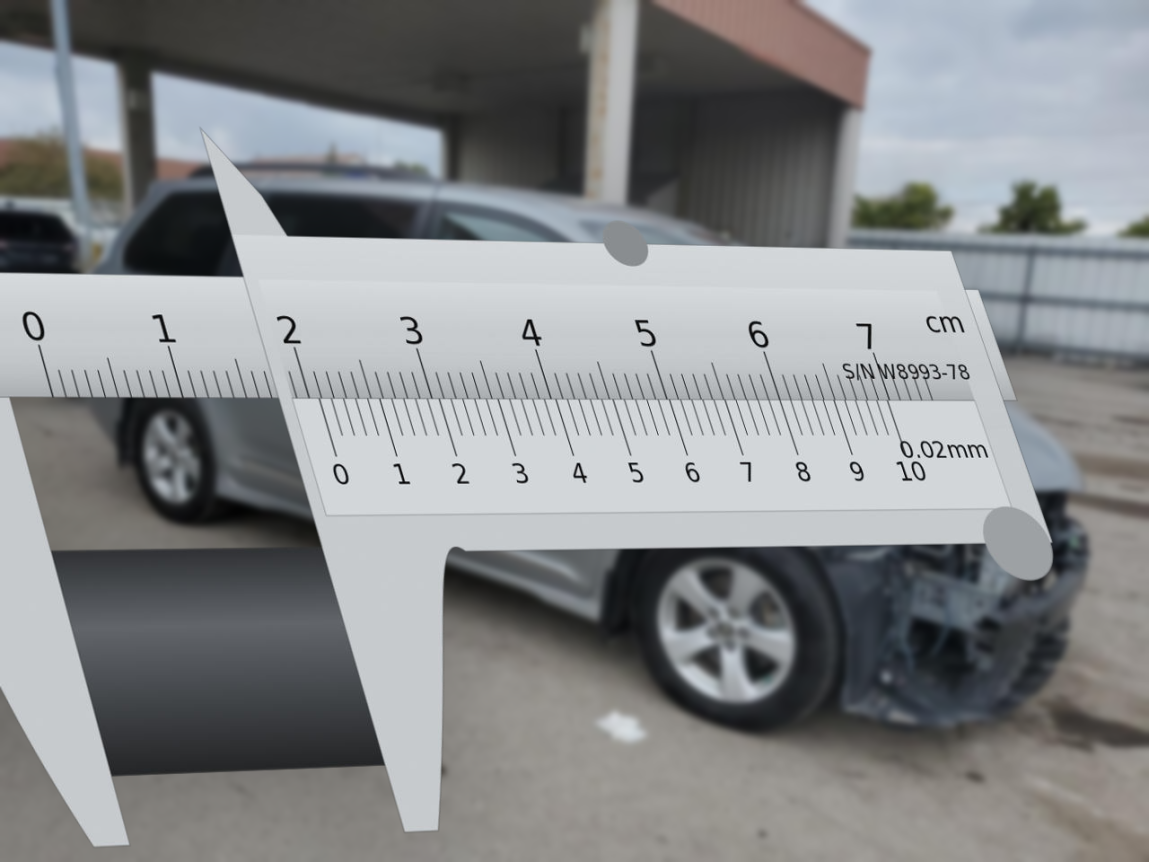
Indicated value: 20.8 mm
